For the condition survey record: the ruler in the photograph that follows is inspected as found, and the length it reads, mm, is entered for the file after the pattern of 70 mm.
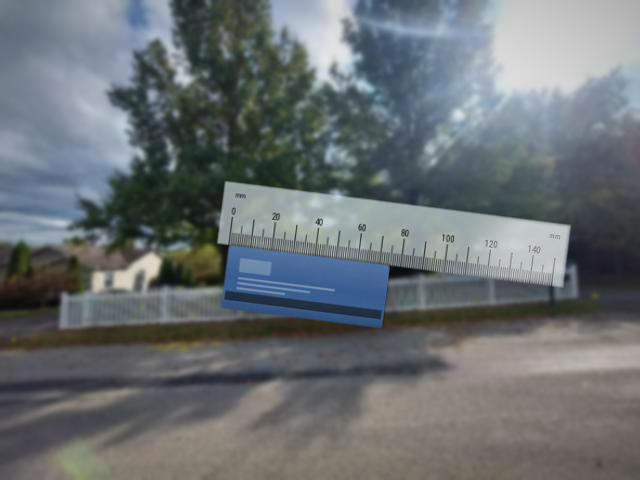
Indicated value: 75 mm
